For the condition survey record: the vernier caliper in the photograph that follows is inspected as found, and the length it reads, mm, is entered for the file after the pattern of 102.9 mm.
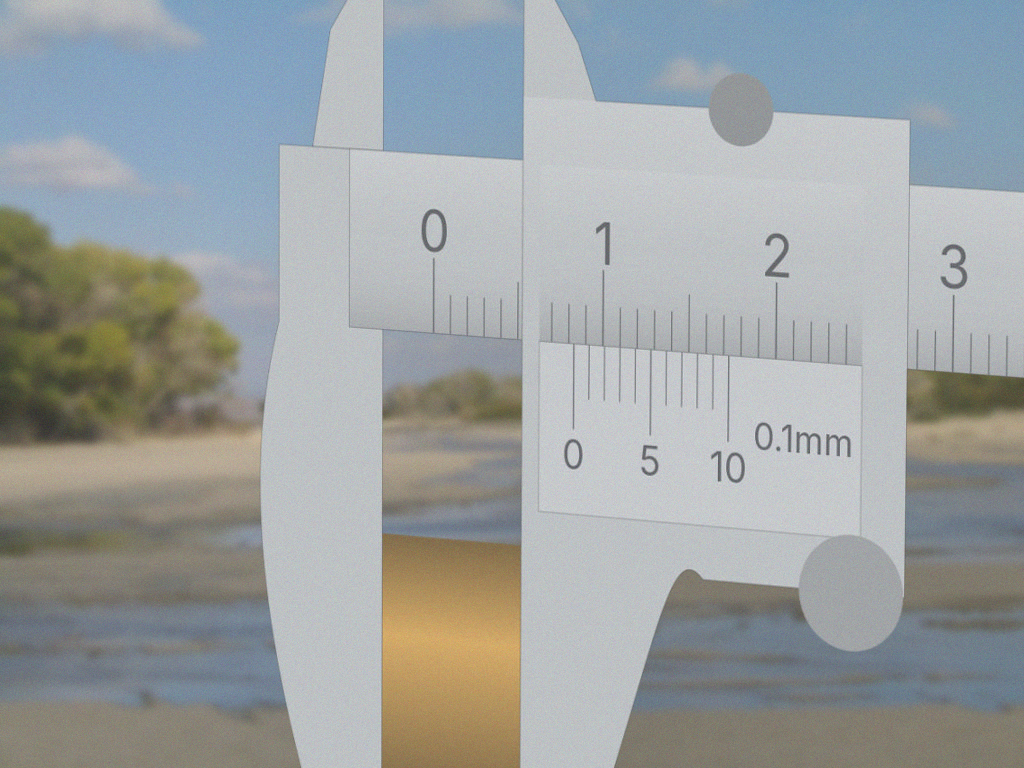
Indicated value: 8.3 mm
